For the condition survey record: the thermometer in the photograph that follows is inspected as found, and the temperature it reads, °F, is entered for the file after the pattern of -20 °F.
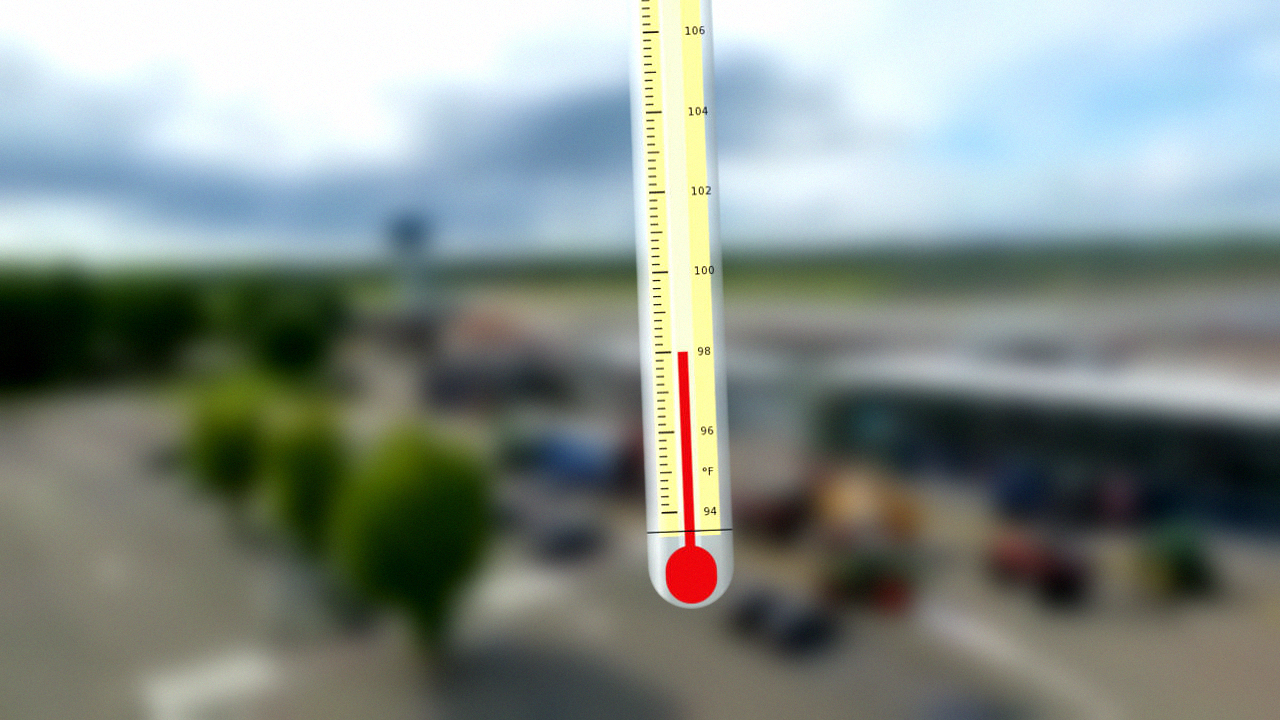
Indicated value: 98 °F
